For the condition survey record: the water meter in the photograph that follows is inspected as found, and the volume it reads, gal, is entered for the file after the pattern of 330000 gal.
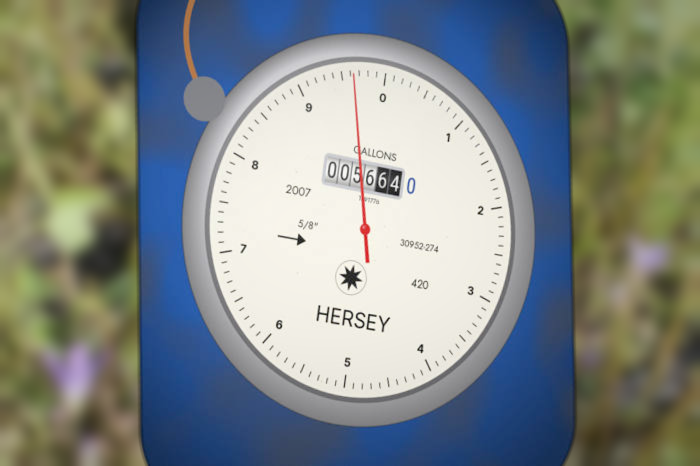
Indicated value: 56639.6 gal
